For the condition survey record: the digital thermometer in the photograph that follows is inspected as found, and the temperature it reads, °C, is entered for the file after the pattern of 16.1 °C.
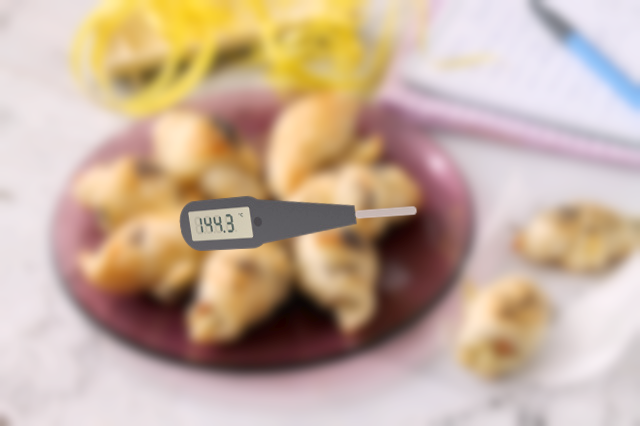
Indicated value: 144.3 °C
